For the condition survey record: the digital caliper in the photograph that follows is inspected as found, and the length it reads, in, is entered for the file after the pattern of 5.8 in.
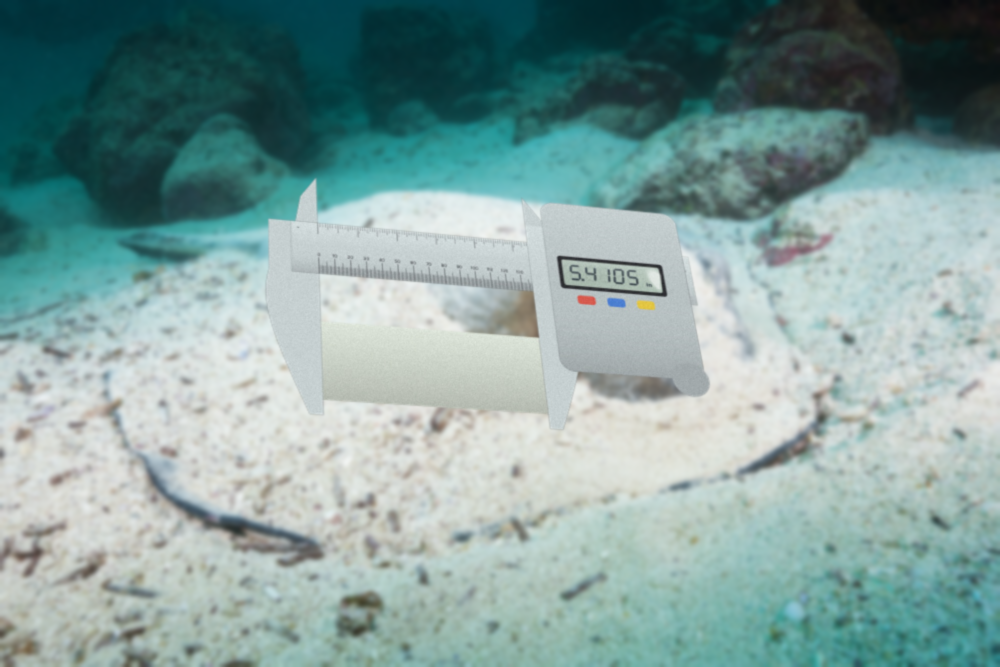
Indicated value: 5.4105 in
